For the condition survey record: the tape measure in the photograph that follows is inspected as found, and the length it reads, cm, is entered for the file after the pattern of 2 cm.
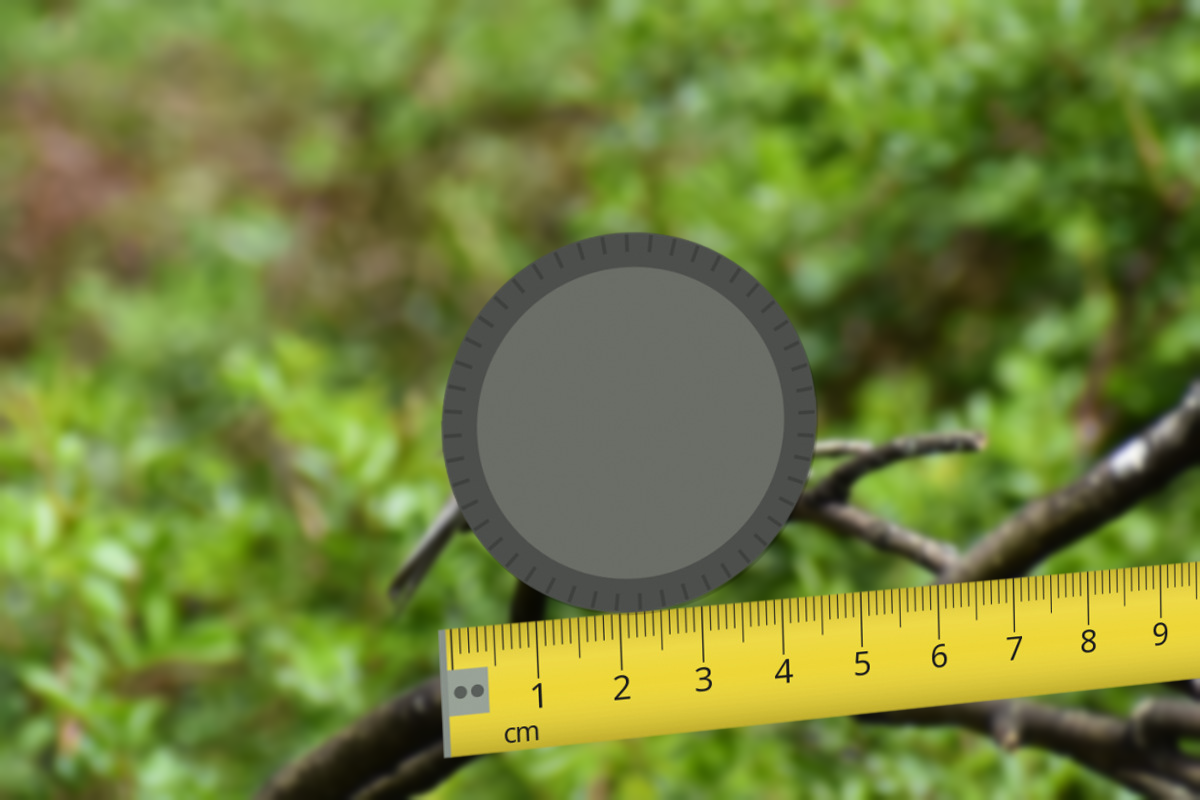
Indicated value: 4.5 cm
